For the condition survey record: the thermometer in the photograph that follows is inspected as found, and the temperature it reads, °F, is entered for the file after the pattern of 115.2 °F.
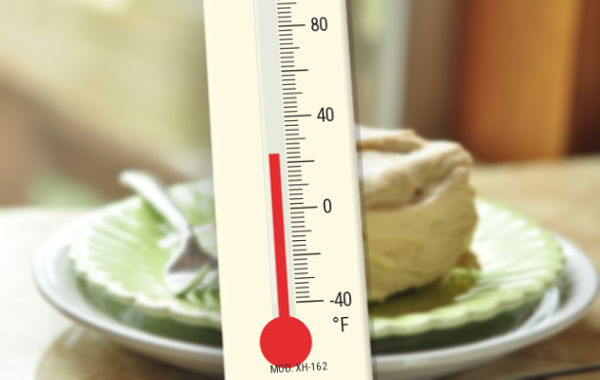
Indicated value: 24 °F
